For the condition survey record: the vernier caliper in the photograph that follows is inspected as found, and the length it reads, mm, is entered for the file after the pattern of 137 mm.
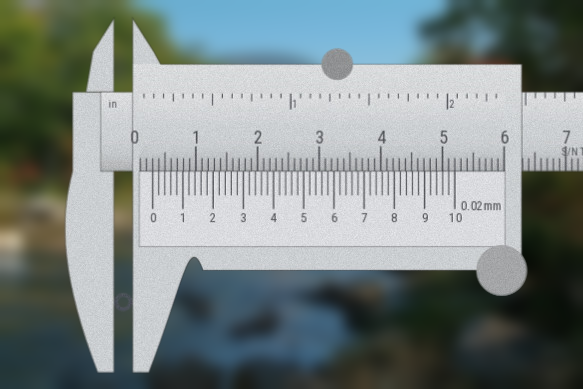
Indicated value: 3.0 mm
